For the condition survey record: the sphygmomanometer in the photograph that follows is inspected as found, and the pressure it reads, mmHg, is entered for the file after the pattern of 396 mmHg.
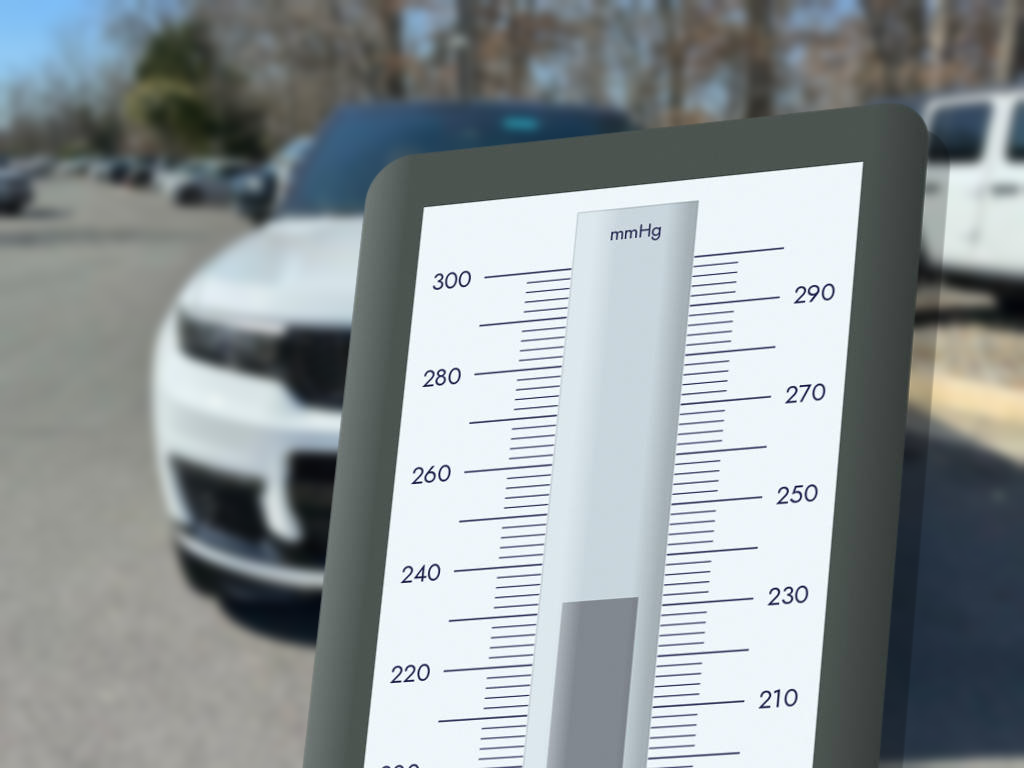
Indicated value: 232 mmHg
